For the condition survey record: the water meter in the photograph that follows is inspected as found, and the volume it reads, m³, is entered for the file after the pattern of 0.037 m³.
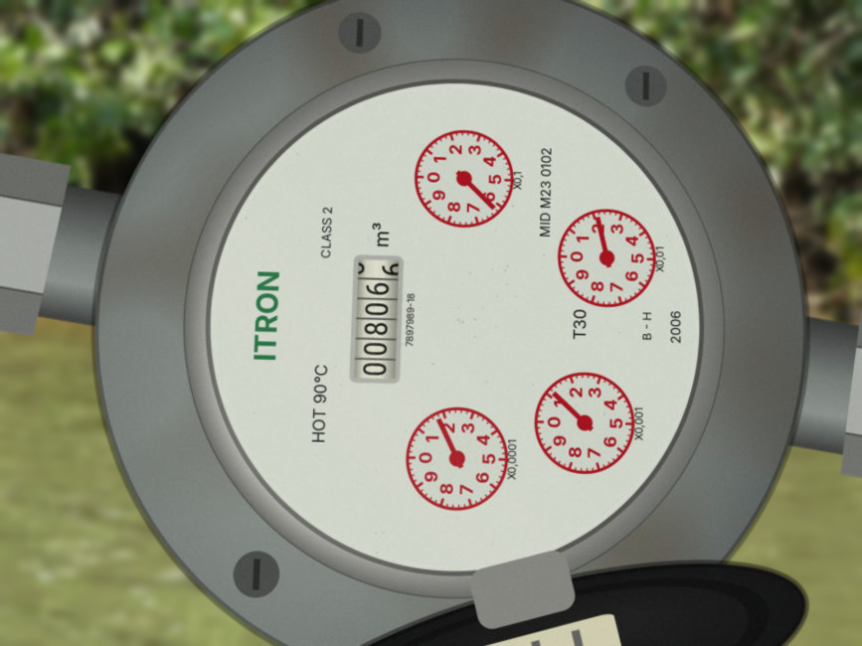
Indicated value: 8065.6211 m³
